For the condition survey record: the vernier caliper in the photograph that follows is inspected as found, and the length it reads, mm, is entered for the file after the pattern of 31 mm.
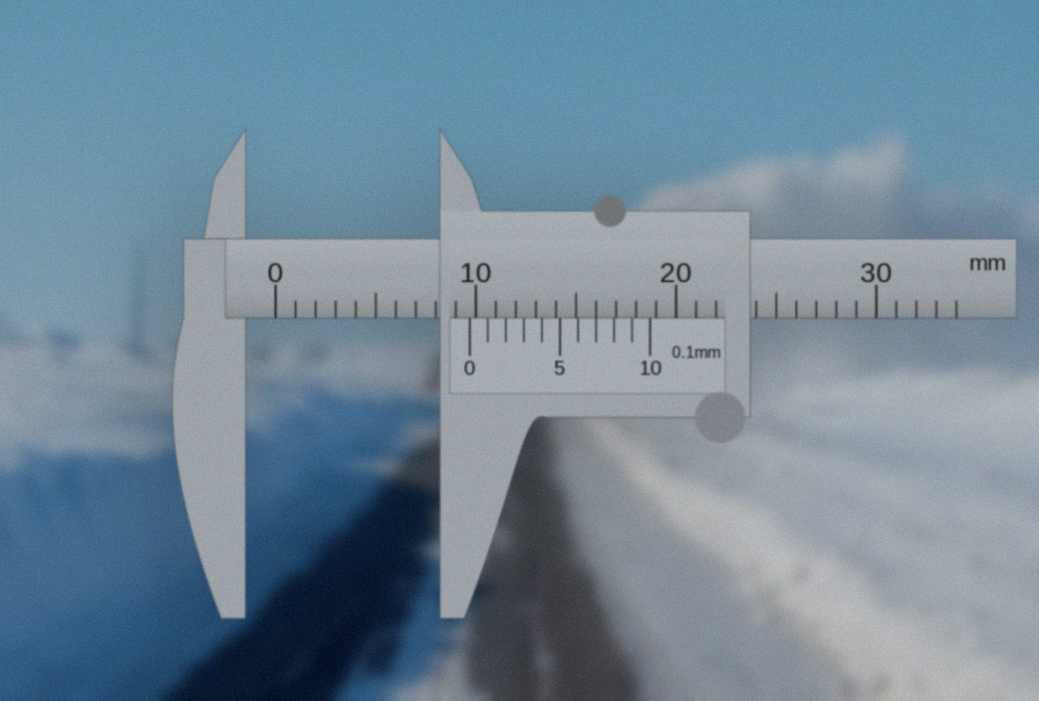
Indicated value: 9.7 mm
